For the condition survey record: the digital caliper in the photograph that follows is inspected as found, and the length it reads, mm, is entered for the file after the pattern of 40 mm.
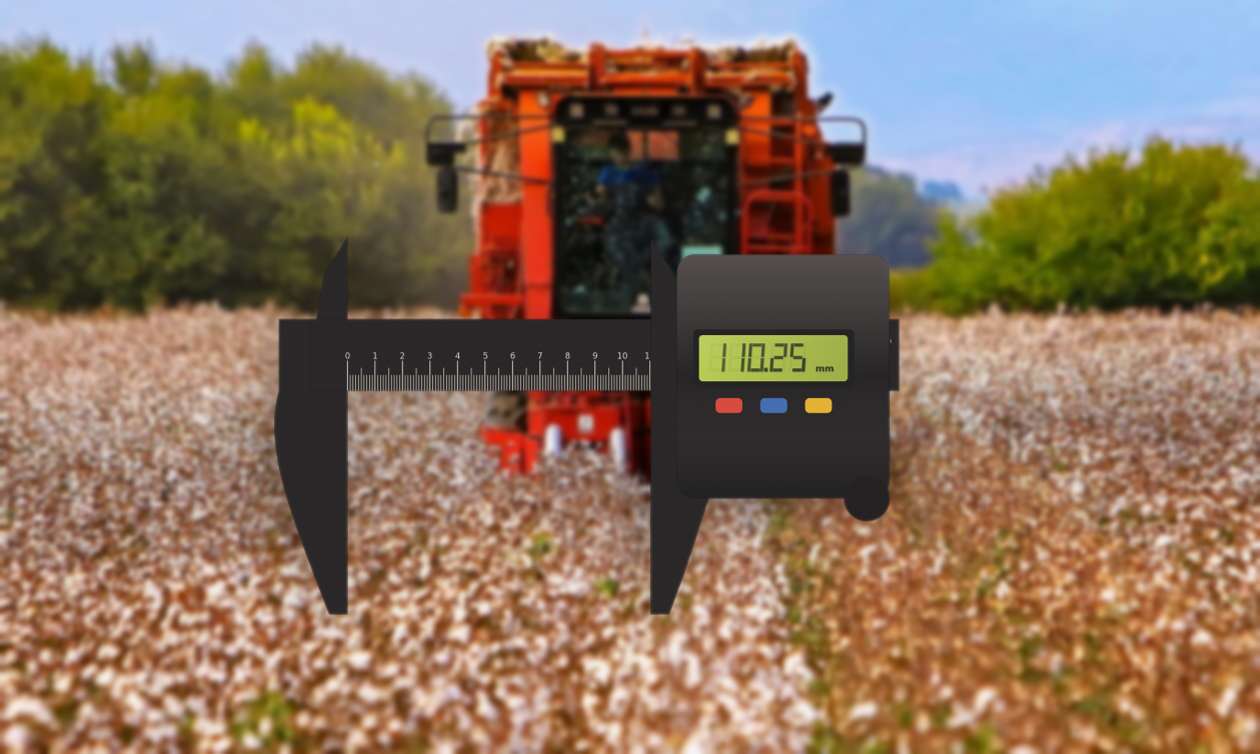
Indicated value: 110.25 mm
